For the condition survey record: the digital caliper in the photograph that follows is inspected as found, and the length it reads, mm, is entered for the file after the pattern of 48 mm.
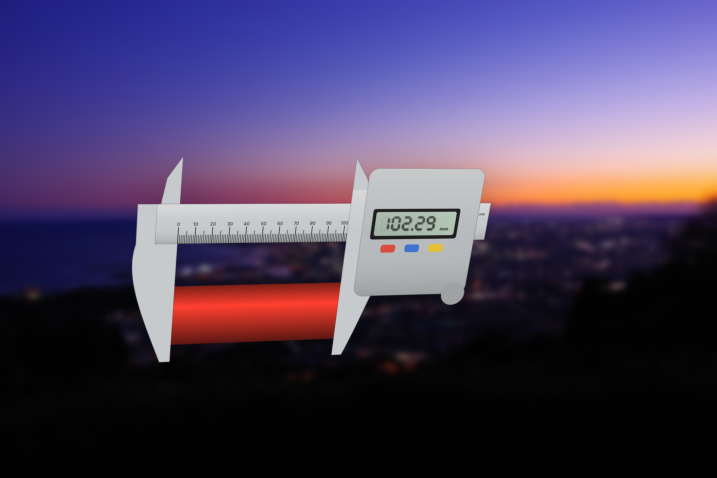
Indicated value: 102.29 mm
